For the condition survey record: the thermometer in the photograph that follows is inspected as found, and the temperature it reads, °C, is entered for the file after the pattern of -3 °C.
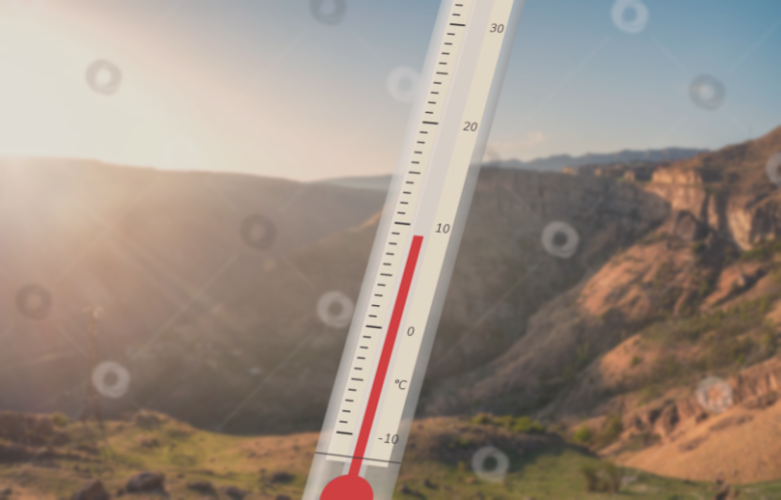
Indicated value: 9 °C
